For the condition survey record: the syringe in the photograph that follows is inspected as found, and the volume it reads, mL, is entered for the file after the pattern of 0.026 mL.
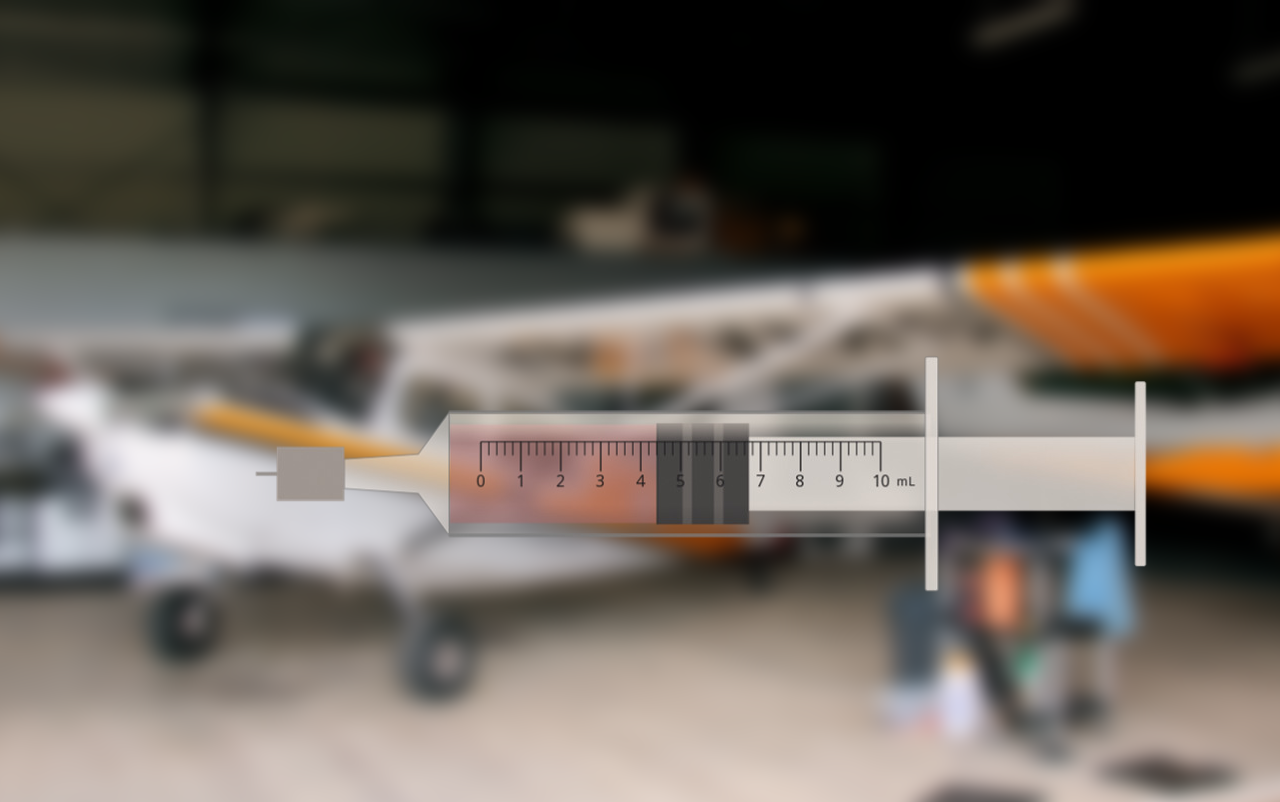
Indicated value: 4.4 mL
